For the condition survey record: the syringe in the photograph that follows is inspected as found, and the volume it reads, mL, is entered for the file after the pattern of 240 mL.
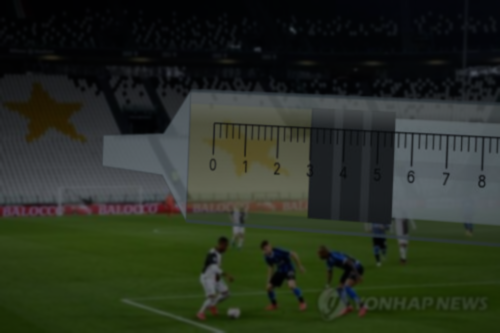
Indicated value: 3 mL
